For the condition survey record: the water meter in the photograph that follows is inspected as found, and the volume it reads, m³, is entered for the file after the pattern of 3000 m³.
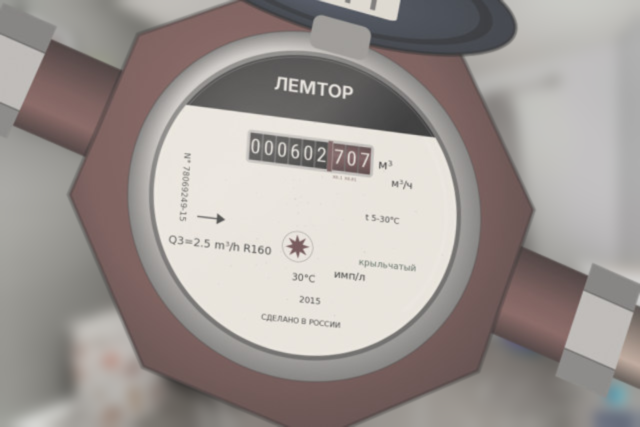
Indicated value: 602.707 m³
